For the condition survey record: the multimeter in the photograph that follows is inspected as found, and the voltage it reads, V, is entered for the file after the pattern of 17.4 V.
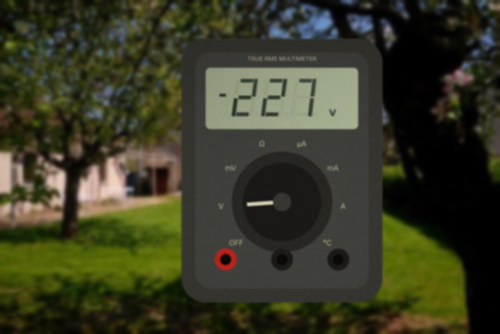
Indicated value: -227 V
